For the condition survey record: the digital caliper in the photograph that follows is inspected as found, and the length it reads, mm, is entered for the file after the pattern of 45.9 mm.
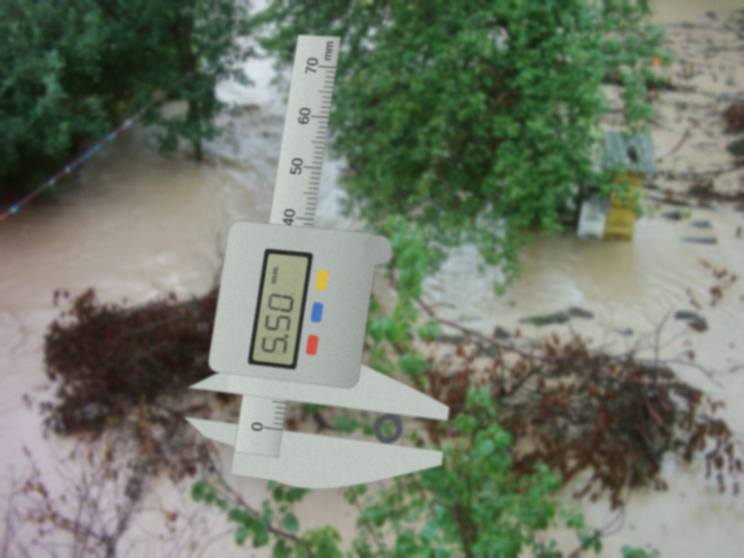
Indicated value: 5.50 mm
